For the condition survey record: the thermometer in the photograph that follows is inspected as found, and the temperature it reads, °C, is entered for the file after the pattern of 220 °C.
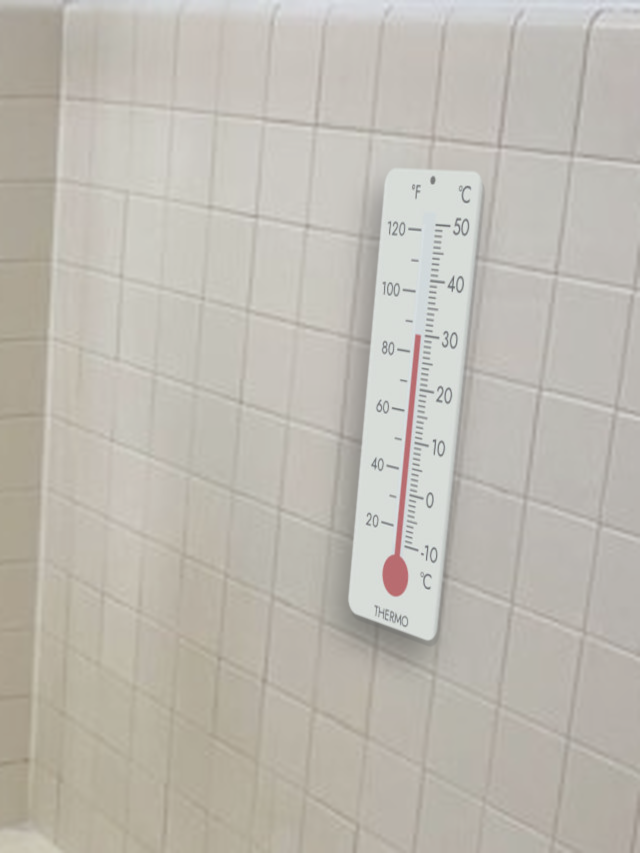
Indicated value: 30 °C
